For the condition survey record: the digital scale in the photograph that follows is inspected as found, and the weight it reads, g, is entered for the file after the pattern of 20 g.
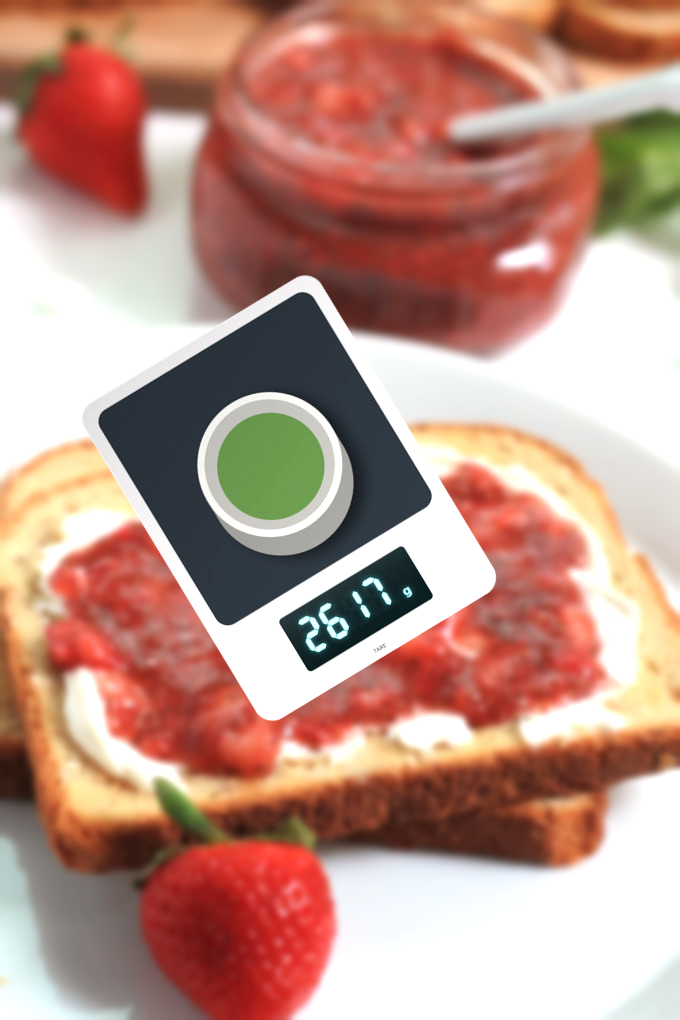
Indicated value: 2617 g
